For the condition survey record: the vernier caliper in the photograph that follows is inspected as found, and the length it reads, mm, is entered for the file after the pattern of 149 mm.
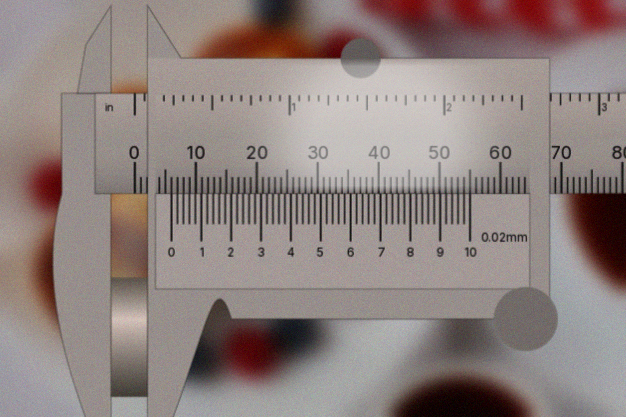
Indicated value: 6.0 mm
